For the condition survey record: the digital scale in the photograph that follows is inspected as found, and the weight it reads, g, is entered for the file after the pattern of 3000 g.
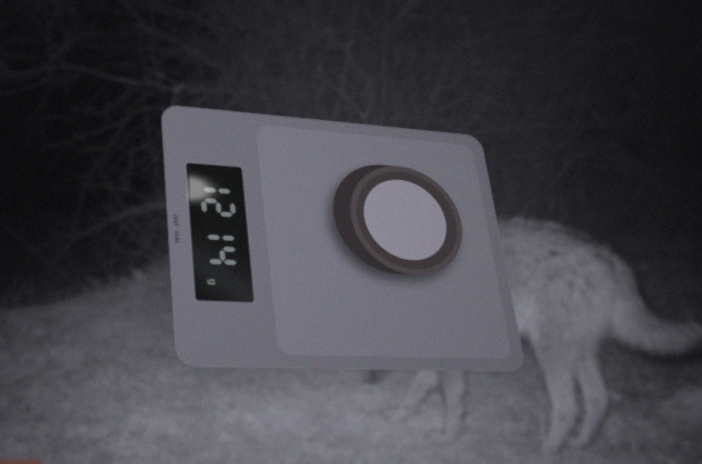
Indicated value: 1214 g
